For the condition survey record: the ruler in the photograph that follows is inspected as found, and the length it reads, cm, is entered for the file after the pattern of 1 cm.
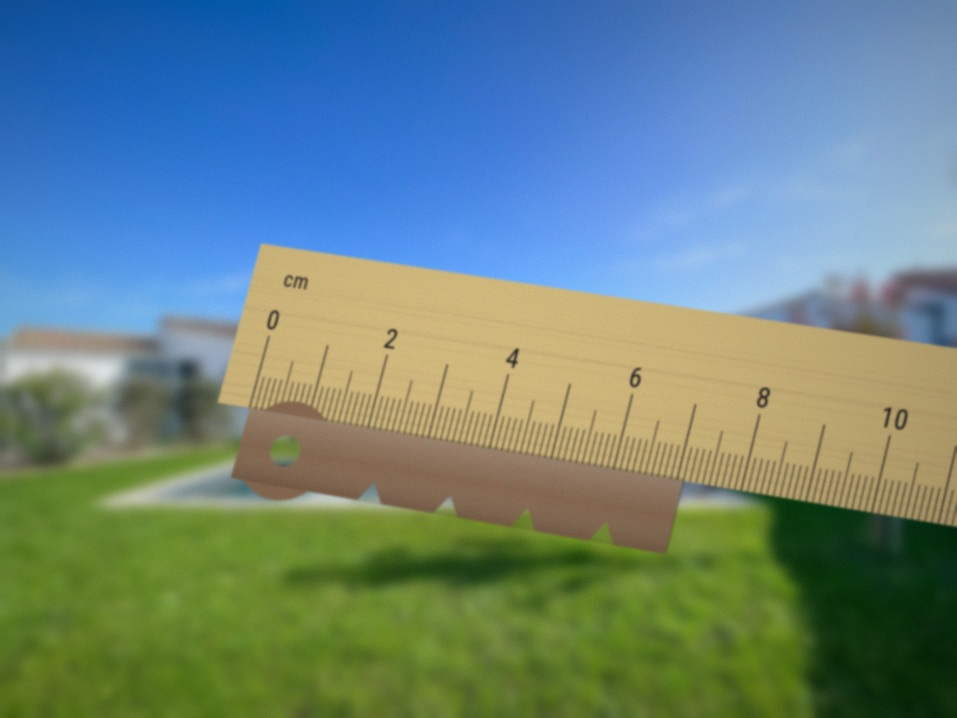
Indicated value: 7.1 cm
